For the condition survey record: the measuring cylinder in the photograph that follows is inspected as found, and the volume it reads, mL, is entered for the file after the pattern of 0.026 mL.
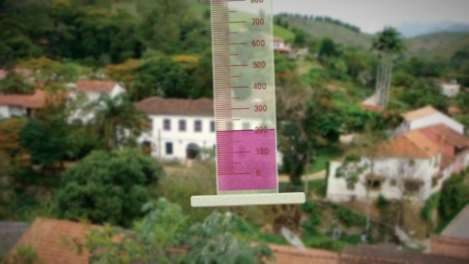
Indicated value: 200 mL
